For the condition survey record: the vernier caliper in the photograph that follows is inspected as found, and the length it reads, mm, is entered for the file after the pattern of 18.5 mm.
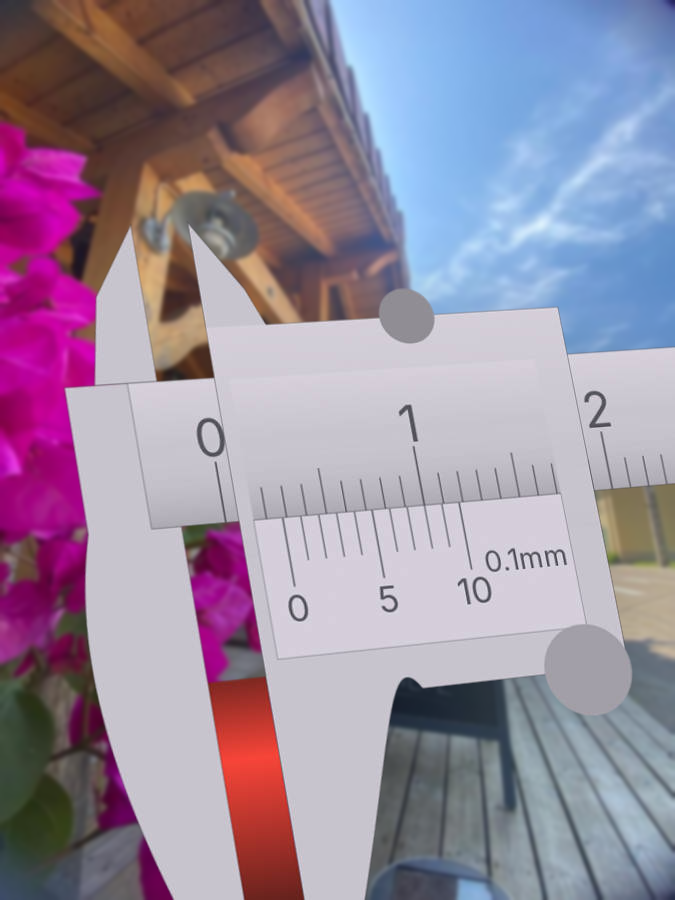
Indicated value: 2.8 mm
